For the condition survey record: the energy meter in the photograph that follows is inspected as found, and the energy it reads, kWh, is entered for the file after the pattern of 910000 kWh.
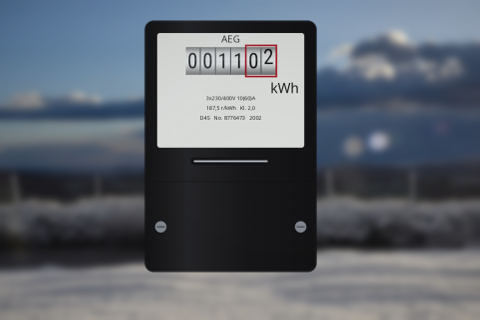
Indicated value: 11.02 kWh
